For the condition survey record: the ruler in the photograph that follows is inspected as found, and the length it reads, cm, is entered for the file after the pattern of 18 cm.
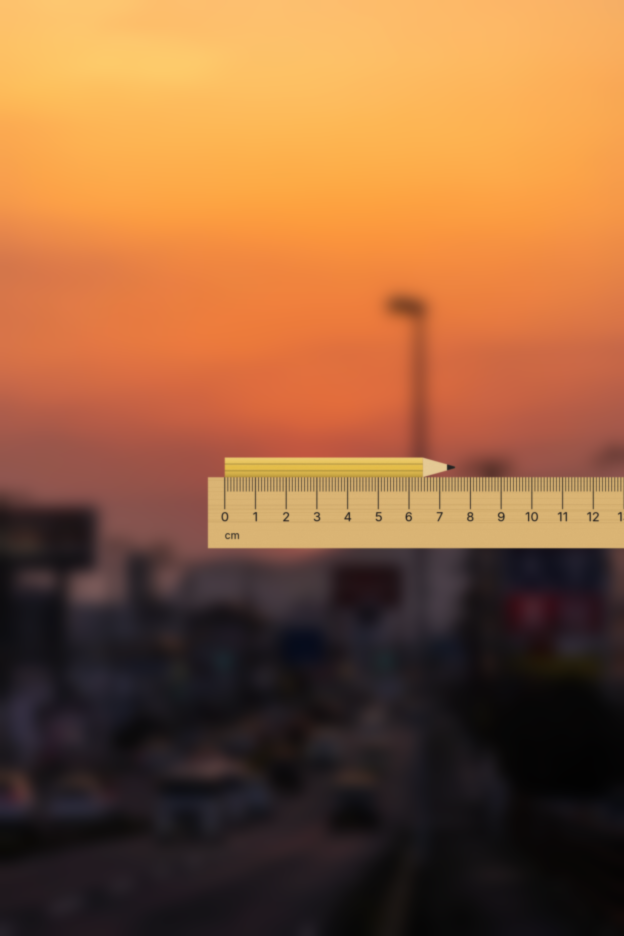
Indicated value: 7.5 cm
